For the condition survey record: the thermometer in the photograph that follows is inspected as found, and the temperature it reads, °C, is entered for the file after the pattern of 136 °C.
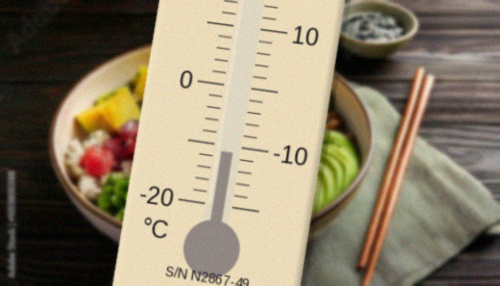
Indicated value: -11 °C
